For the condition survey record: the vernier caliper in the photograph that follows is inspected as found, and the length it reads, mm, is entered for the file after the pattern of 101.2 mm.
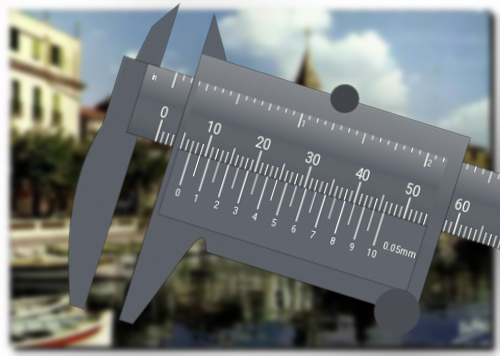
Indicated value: 7.0 mm
